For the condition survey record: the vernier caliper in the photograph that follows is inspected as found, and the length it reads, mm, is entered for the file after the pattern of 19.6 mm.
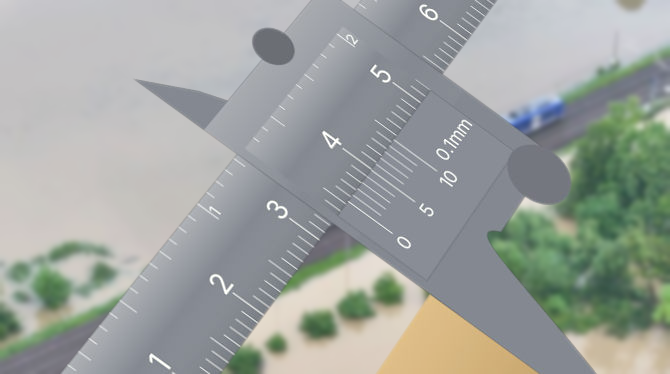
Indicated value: 35.4 mm
